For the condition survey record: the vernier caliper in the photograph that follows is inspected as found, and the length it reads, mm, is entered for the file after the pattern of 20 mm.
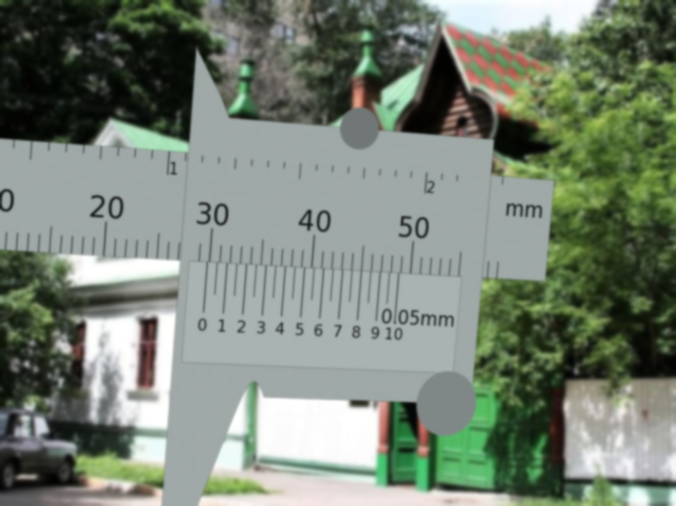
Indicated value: 29.8 mm
